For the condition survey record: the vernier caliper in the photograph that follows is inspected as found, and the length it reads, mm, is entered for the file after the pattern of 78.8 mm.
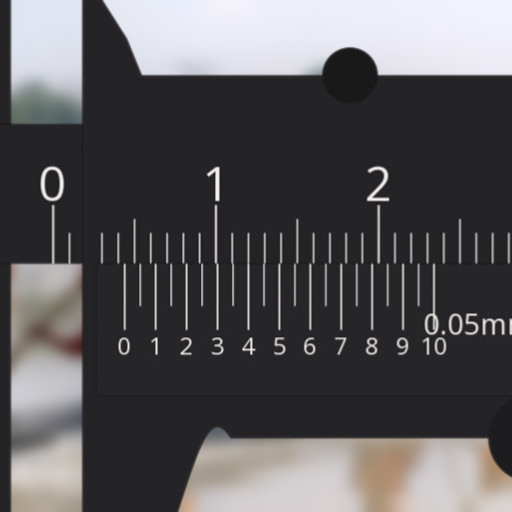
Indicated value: 4.4 mm
